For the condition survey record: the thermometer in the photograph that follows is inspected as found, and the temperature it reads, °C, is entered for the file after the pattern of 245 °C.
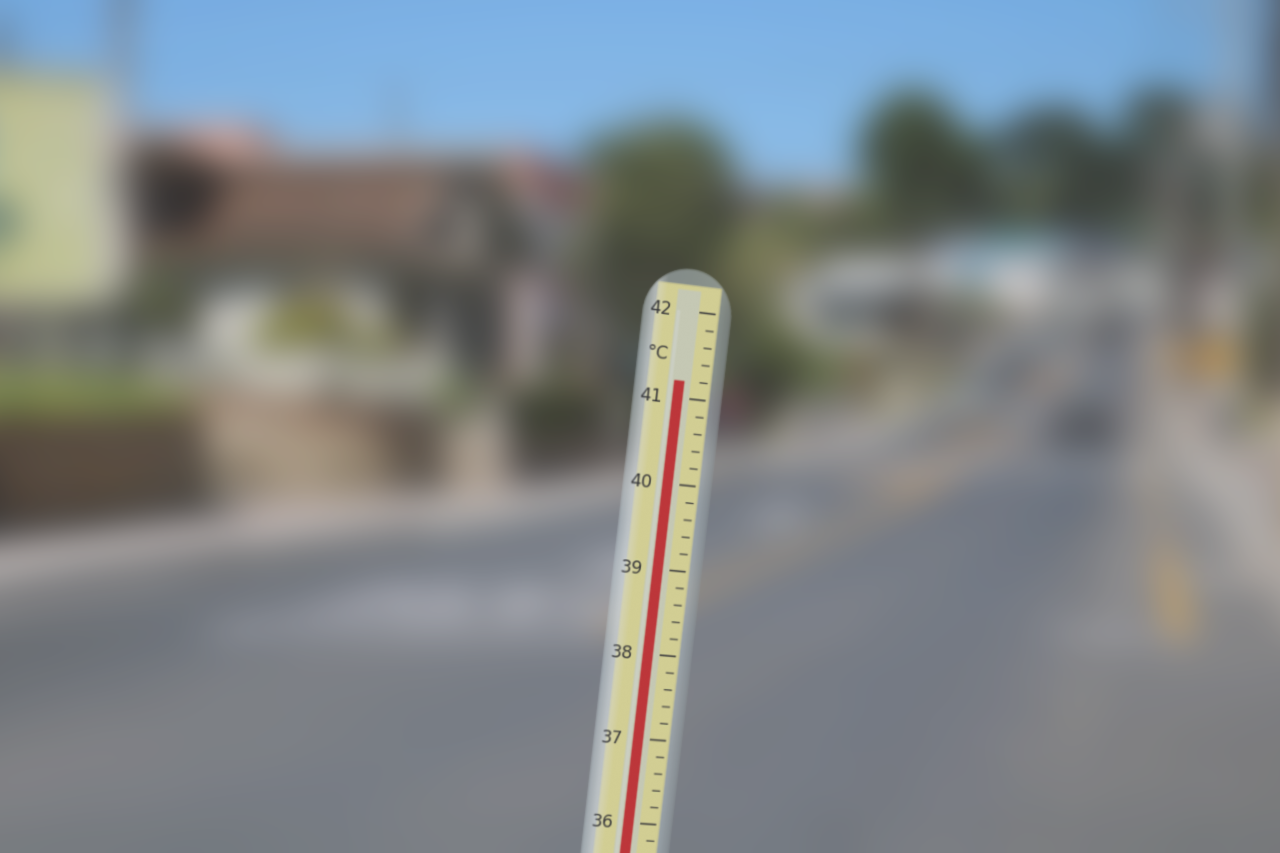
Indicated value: 41.2 °C
